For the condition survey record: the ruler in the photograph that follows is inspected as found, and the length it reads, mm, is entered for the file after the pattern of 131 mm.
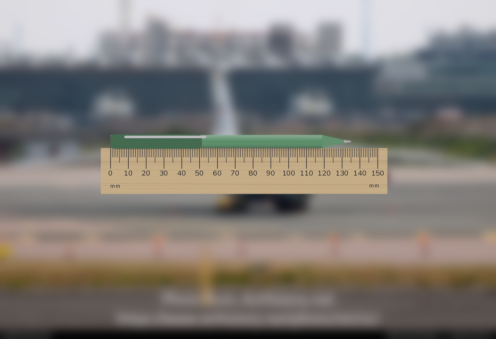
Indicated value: 135 mm
